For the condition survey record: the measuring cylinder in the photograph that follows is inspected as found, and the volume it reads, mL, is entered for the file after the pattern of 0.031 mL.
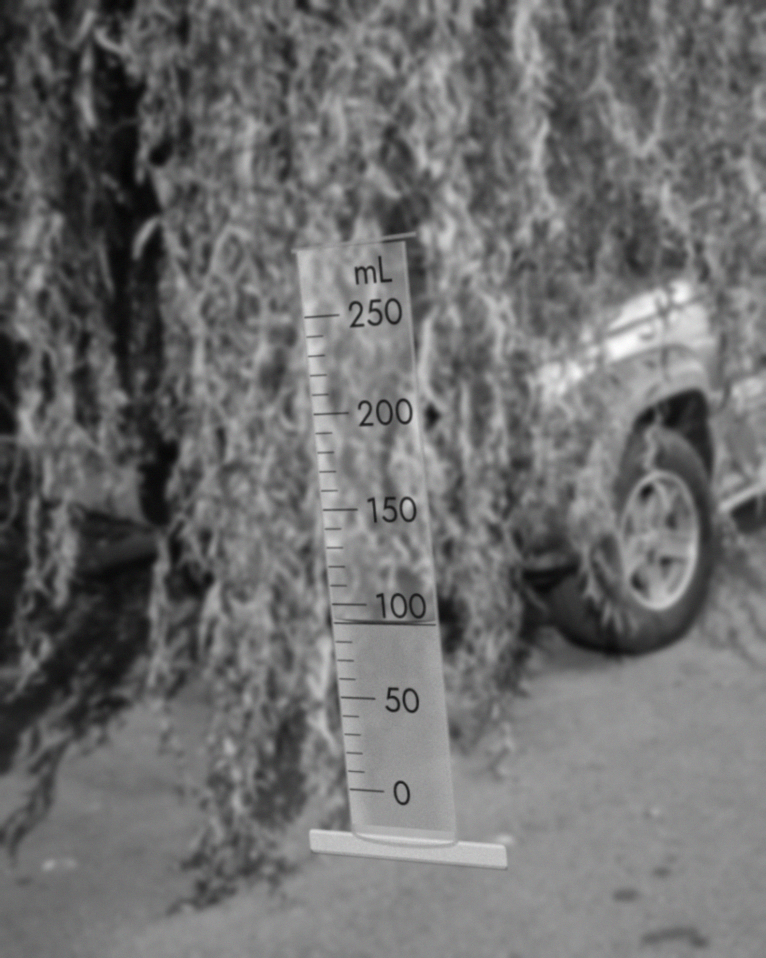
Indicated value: 90 mL
